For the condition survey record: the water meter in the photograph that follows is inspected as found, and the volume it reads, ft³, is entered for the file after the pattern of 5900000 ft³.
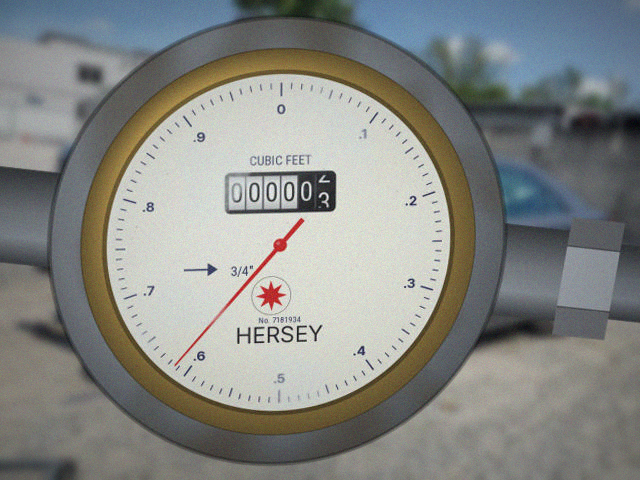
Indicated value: 2.61 ft³
